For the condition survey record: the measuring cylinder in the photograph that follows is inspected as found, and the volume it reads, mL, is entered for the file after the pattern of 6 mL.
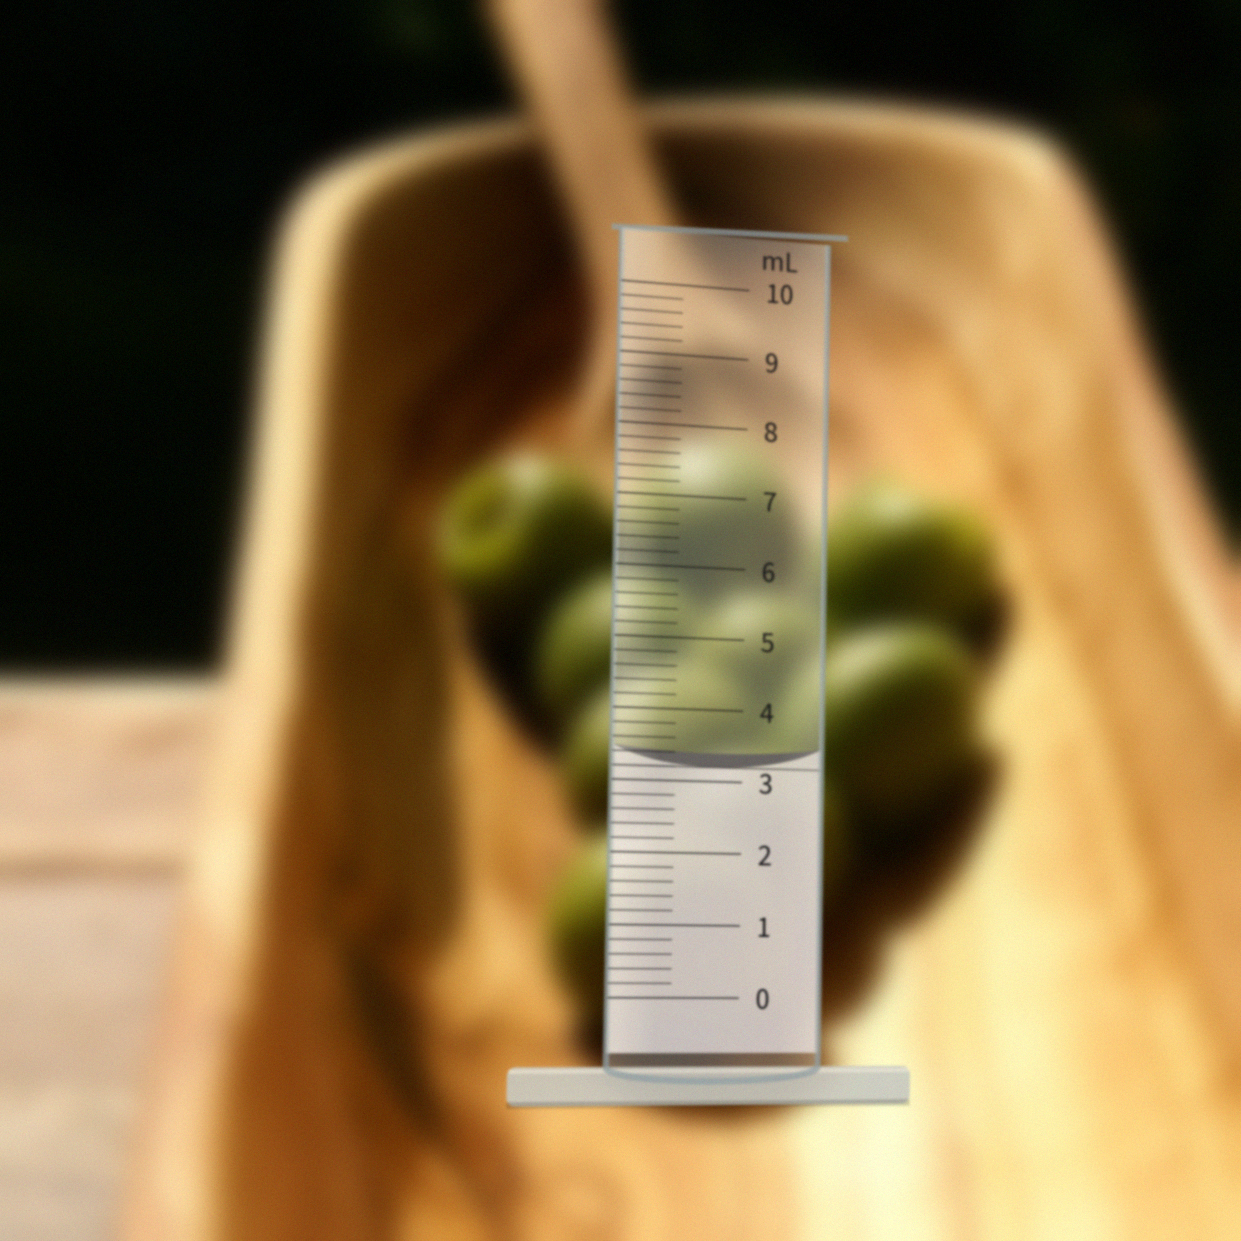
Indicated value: 3.2 mL
